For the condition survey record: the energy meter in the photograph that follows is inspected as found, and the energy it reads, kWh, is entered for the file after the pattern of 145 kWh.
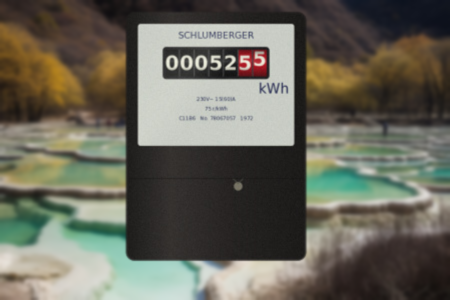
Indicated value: 52.55 kWh
